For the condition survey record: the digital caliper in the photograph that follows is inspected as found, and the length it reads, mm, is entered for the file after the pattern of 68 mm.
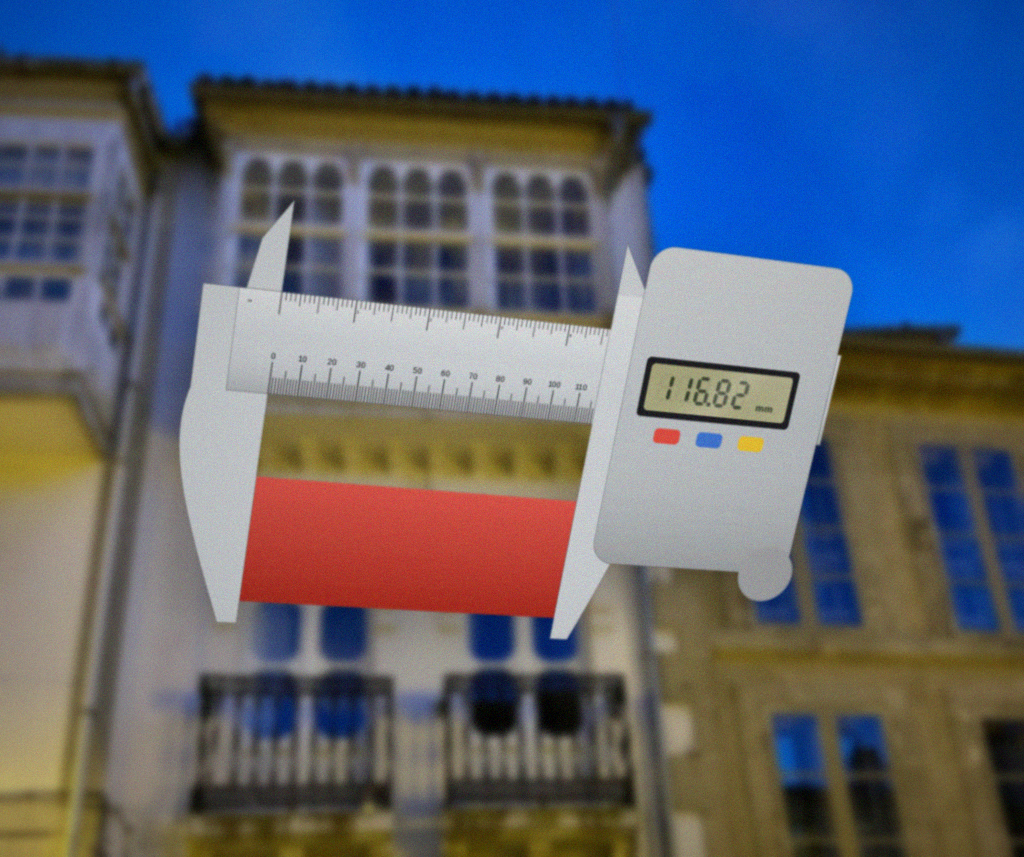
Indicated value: 116.82 mm
